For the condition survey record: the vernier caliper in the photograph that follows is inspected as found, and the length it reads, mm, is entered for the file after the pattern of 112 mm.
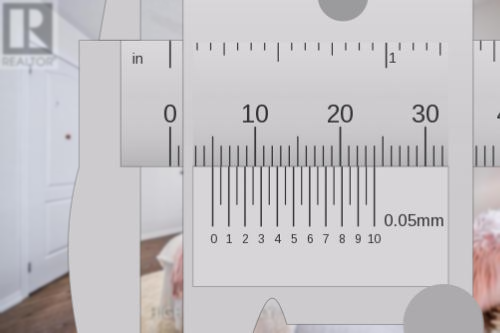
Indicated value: 5.0 mm
